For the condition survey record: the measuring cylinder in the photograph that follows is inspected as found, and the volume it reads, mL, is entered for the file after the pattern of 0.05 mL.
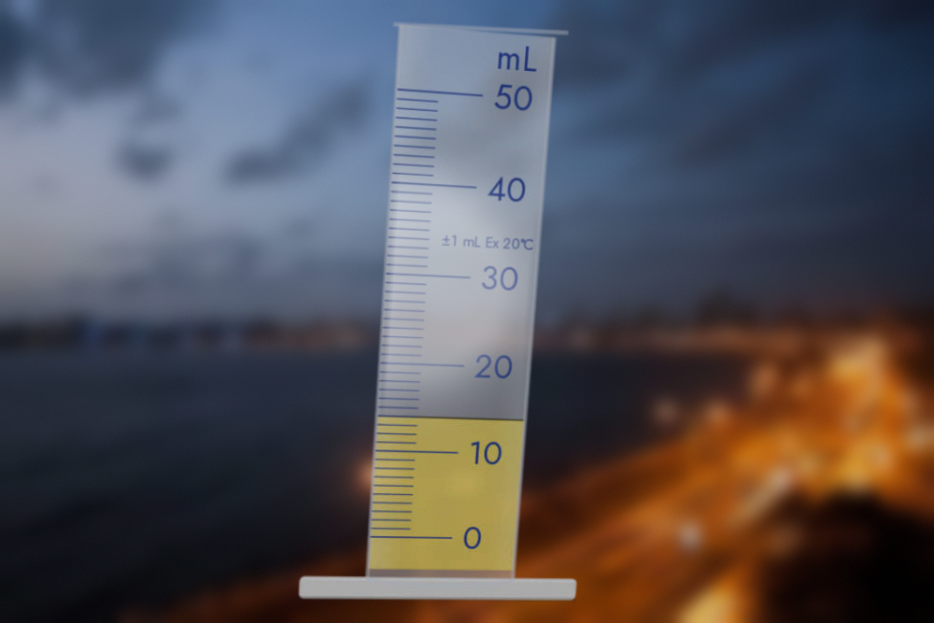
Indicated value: 14 mL
